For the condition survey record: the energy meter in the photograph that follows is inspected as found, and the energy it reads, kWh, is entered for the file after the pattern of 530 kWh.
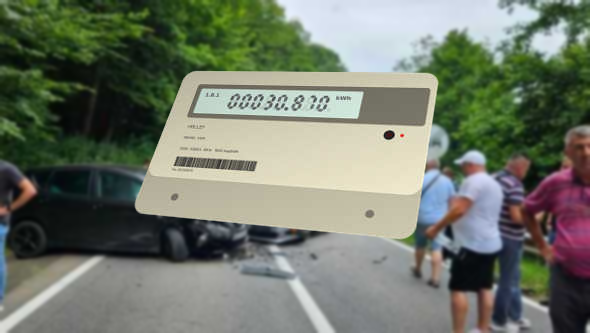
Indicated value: 30.870 kWh
